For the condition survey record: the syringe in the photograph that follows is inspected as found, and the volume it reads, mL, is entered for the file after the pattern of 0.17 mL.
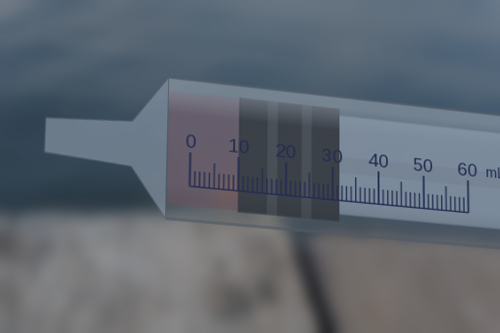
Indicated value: 10 mL
